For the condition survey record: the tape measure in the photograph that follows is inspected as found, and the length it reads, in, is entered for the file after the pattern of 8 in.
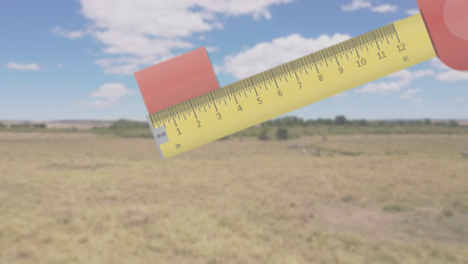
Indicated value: 3.5 in
